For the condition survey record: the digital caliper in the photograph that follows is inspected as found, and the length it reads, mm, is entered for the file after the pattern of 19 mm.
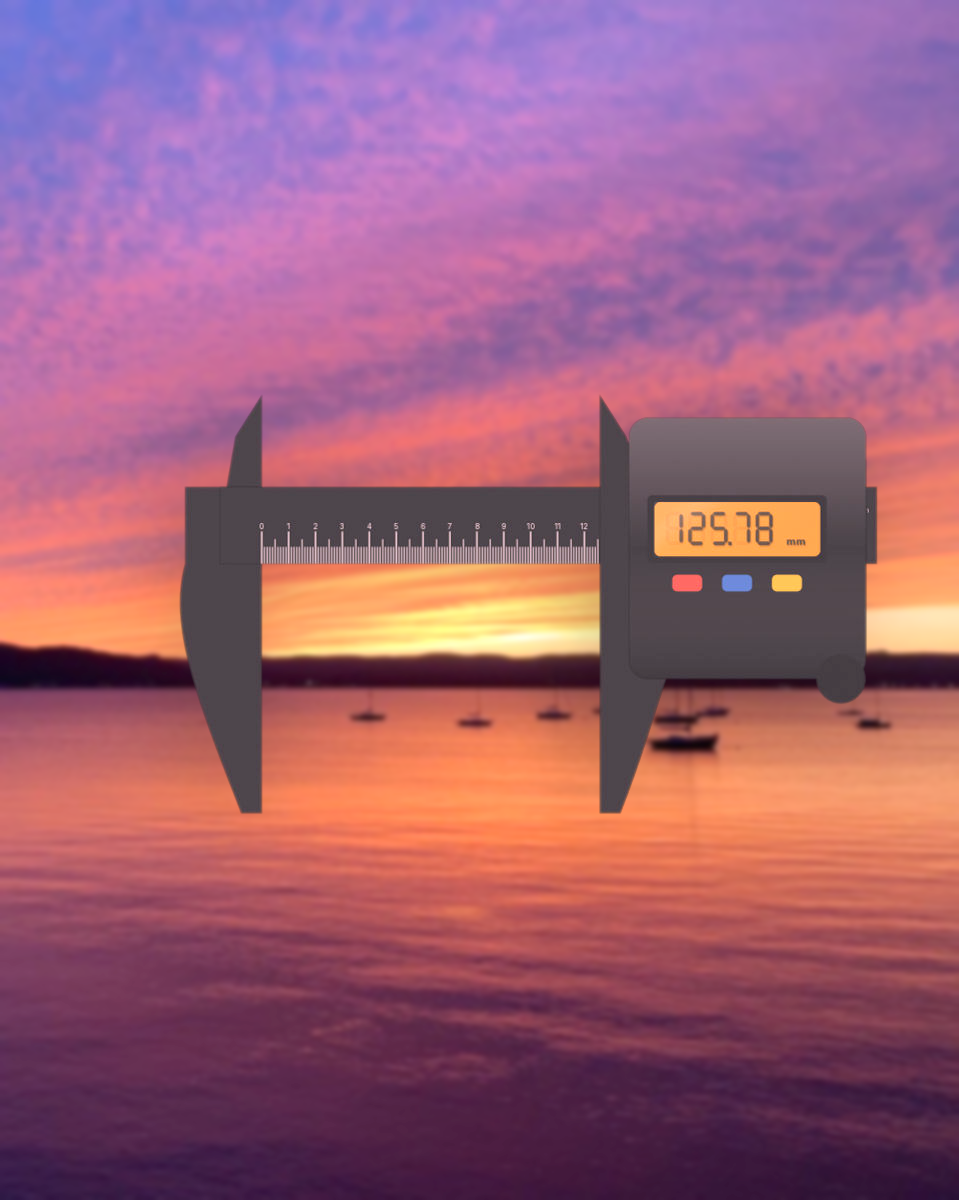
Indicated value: 125.78 mm
